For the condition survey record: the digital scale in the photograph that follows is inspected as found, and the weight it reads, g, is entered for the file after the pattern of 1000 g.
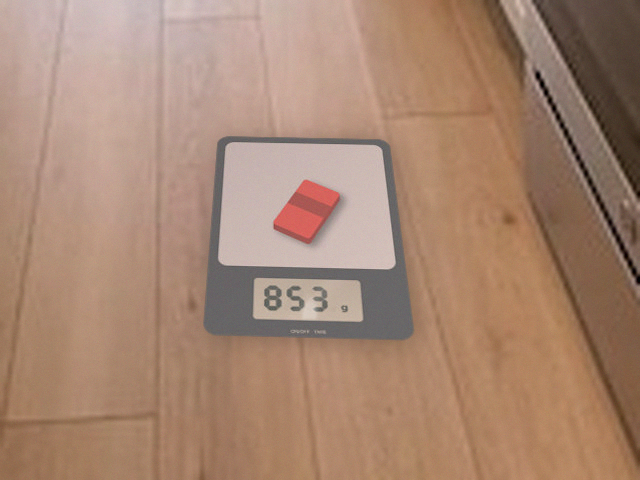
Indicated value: 853 g
